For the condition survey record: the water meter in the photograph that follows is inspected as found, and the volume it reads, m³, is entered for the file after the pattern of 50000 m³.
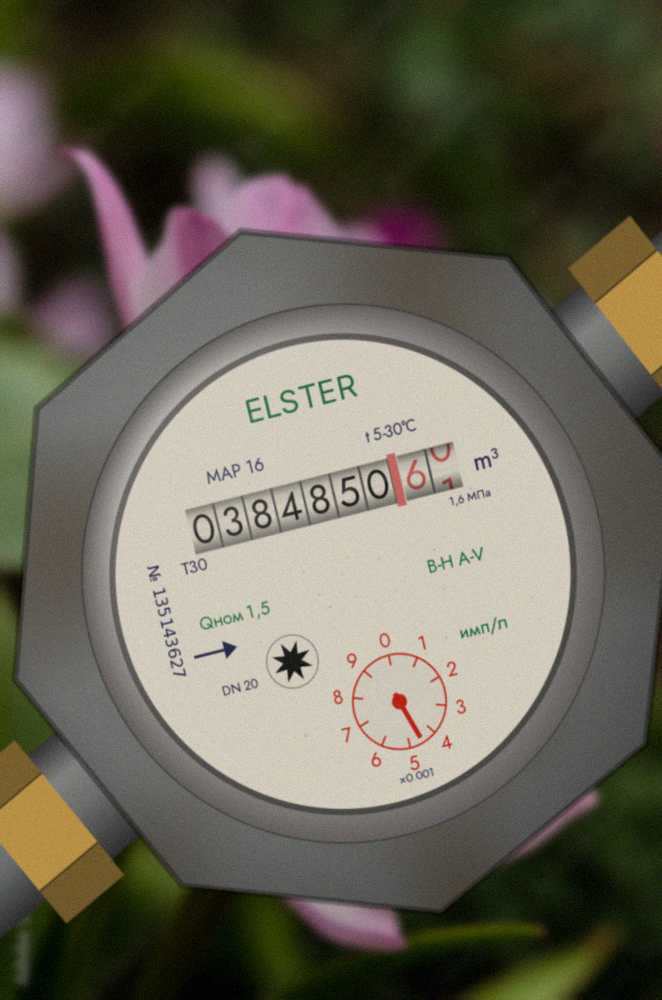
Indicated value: 384850.604 m³
